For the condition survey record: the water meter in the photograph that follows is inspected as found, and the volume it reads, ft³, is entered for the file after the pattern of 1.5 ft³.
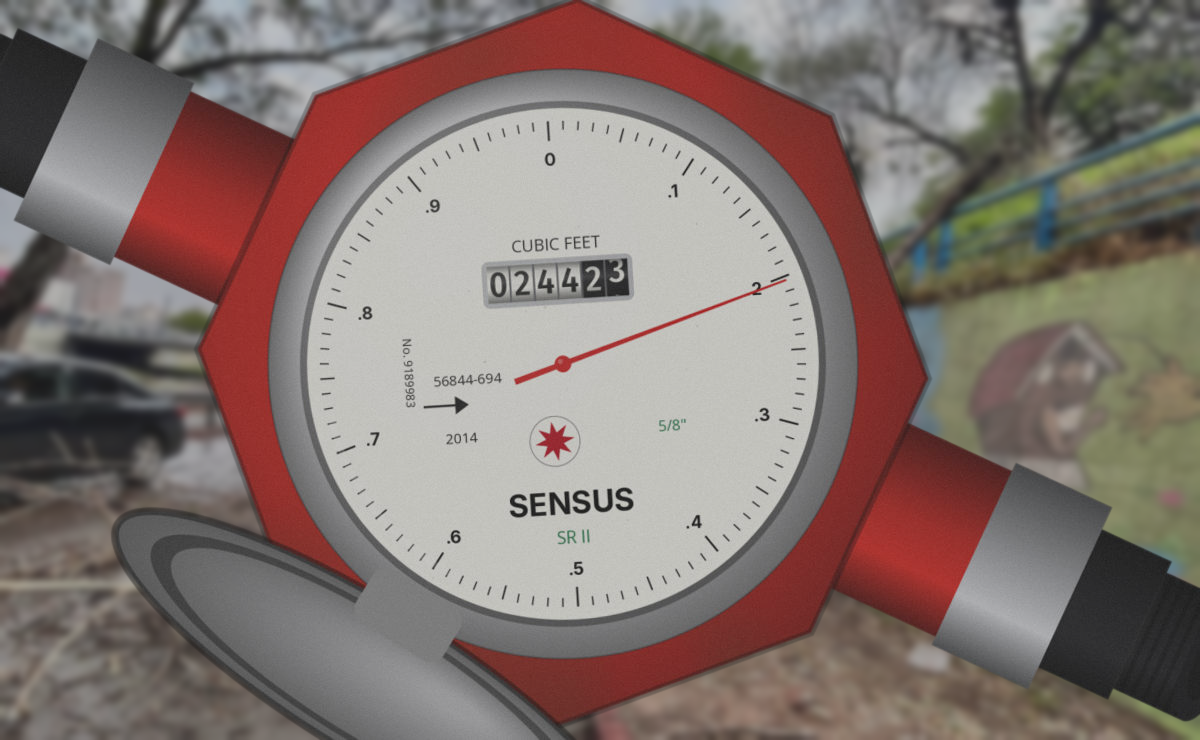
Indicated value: 24423.20 ft³
